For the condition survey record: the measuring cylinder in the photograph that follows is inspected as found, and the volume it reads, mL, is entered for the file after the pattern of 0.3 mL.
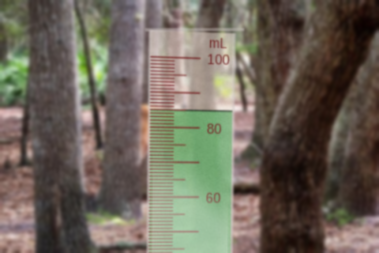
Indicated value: 85 mL
